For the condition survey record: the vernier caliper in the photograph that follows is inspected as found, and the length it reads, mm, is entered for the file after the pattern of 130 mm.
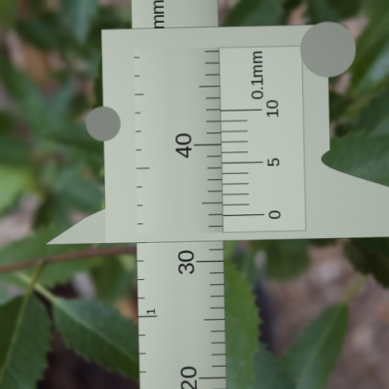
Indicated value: 33.9 mm
